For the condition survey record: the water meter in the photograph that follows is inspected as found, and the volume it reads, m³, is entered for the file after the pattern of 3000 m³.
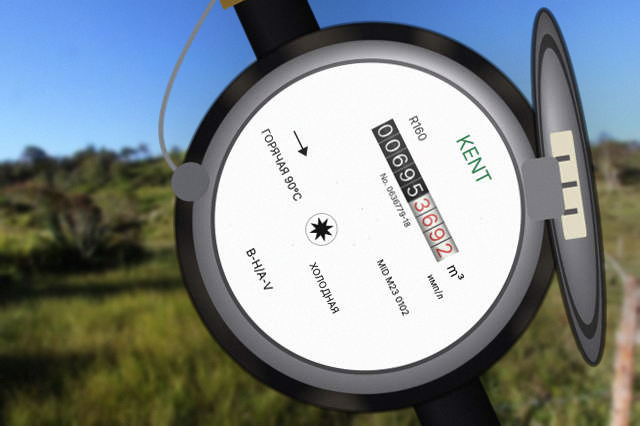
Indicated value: 695.3692 m³
